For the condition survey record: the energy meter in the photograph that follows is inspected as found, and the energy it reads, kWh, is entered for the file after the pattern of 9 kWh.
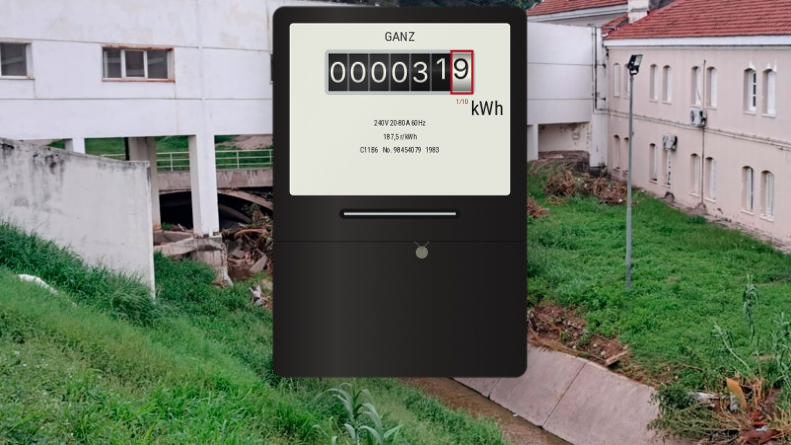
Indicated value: 31.9 kWh
